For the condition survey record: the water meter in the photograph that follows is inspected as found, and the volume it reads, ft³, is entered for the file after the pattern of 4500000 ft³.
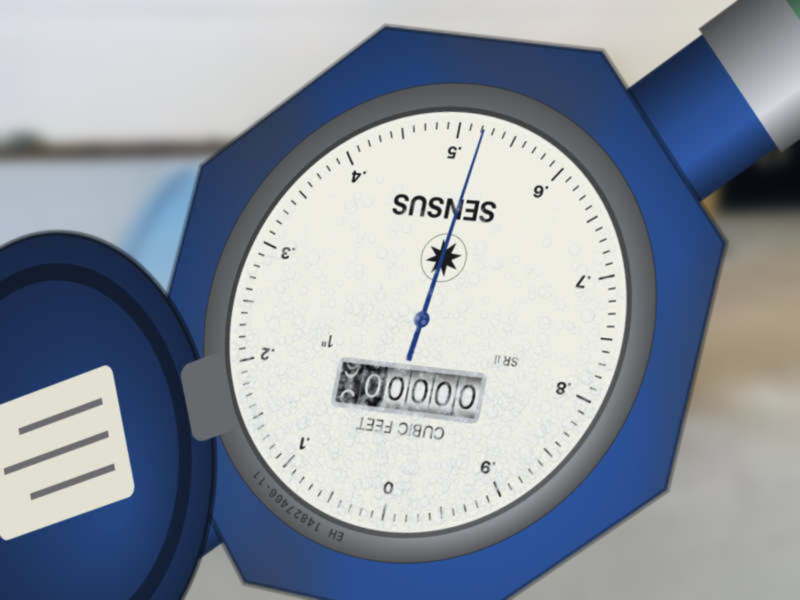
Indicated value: 5.52 ft³
